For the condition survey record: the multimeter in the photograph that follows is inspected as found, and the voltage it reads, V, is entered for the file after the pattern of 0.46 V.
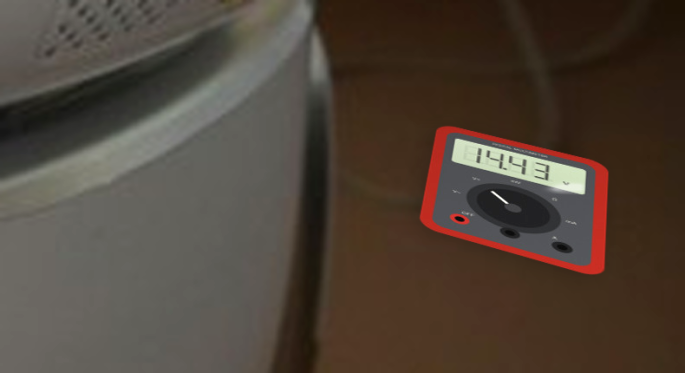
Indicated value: 14.43 V
